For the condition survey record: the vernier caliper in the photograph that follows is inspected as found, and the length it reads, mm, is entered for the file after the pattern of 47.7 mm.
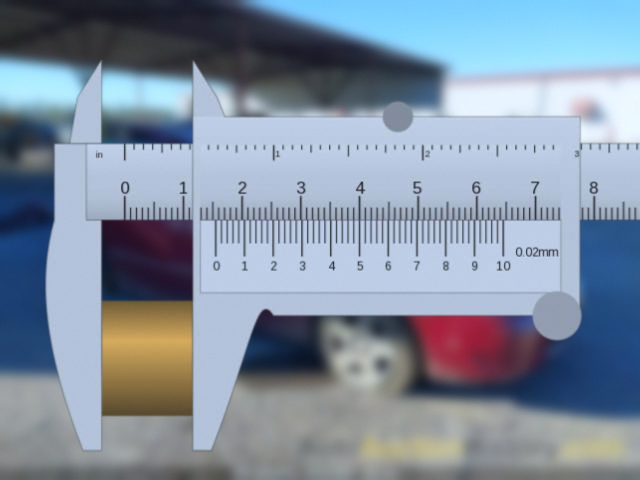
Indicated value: 15.5 mm
